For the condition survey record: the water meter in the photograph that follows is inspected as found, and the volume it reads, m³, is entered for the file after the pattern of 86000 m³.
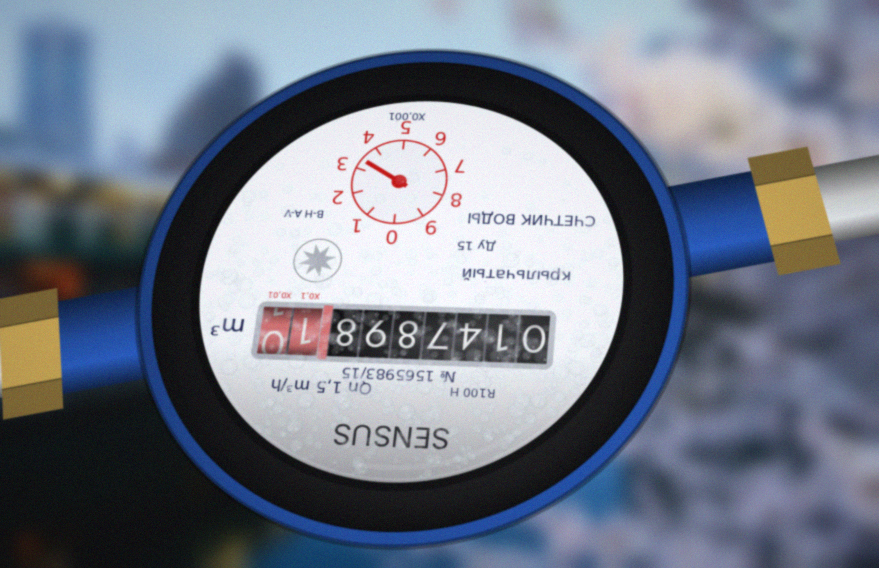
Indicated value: 147898.103 m³
